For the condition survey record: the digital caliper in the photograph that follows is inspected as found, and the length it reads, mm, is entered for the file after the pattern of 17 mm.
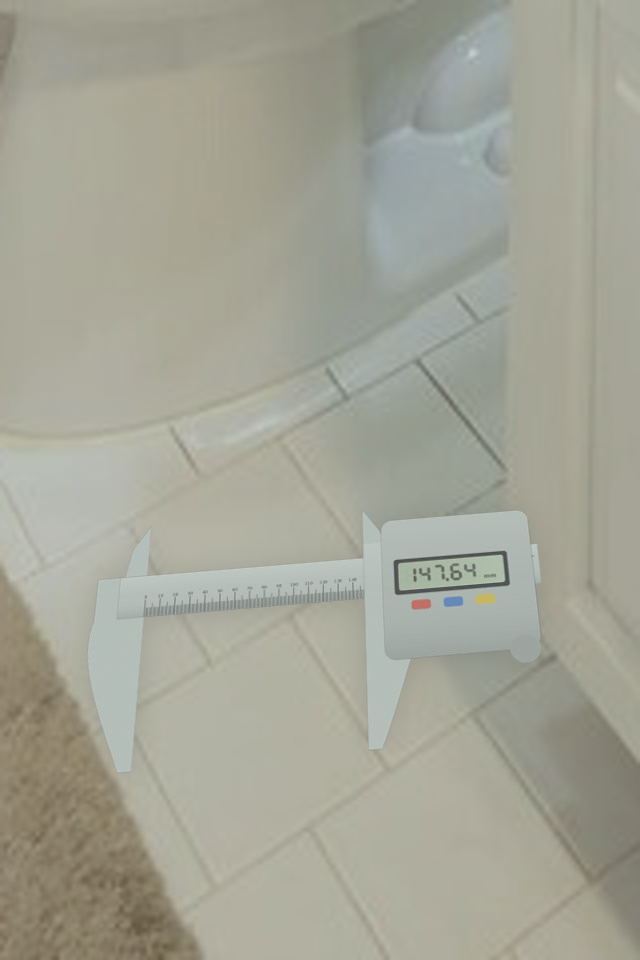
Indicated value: 147.64 mm
